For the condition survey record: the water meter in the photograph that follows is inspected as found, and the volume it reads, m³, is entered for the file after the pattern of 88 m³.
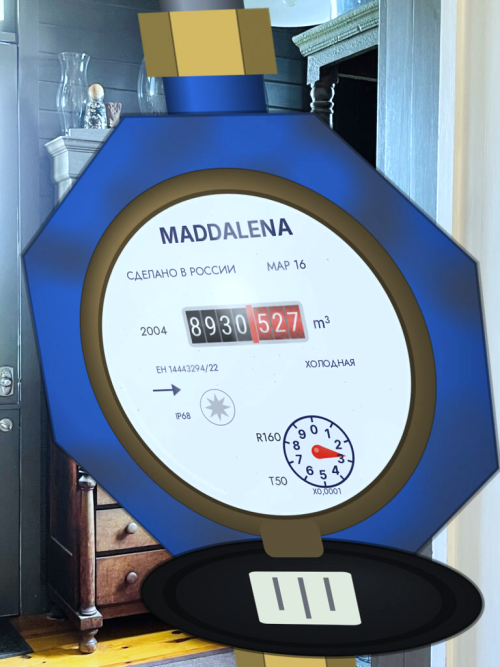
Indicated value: 8930.5272 m³
